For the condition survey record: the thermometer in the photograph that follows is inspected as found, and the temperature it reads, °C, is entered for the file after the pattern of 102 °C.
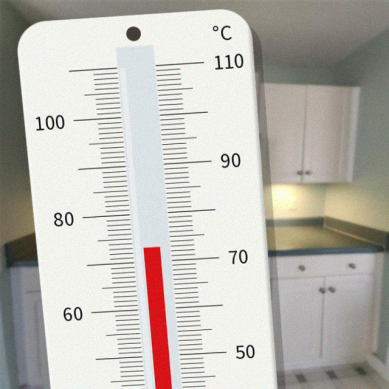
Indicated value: 73 °C
